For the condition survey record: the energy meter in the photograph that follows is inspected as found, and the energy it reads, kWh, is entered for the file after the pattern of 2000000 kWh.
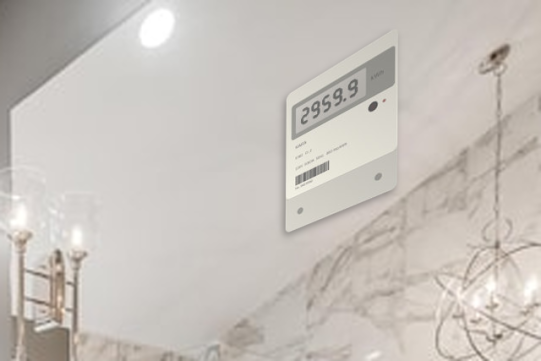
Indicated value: 2959.9 kWh
